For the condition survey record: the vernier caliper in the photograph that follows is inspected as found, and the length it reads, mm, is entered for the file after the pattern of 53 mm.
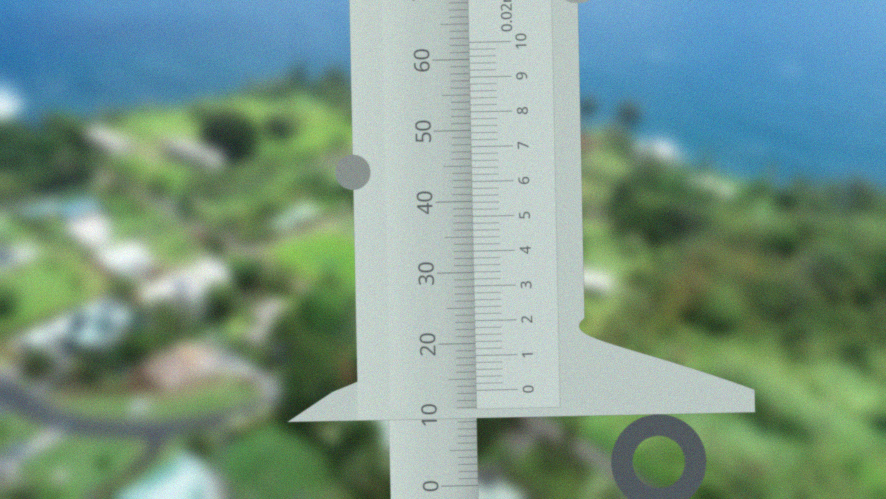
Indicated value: 13.4 mm
